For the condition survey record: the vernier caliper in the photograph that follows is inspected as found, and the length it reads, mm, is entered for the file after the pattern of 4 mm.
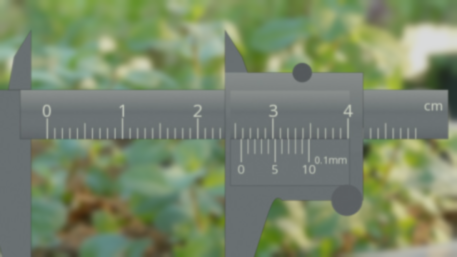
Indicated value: 25.8 mm
